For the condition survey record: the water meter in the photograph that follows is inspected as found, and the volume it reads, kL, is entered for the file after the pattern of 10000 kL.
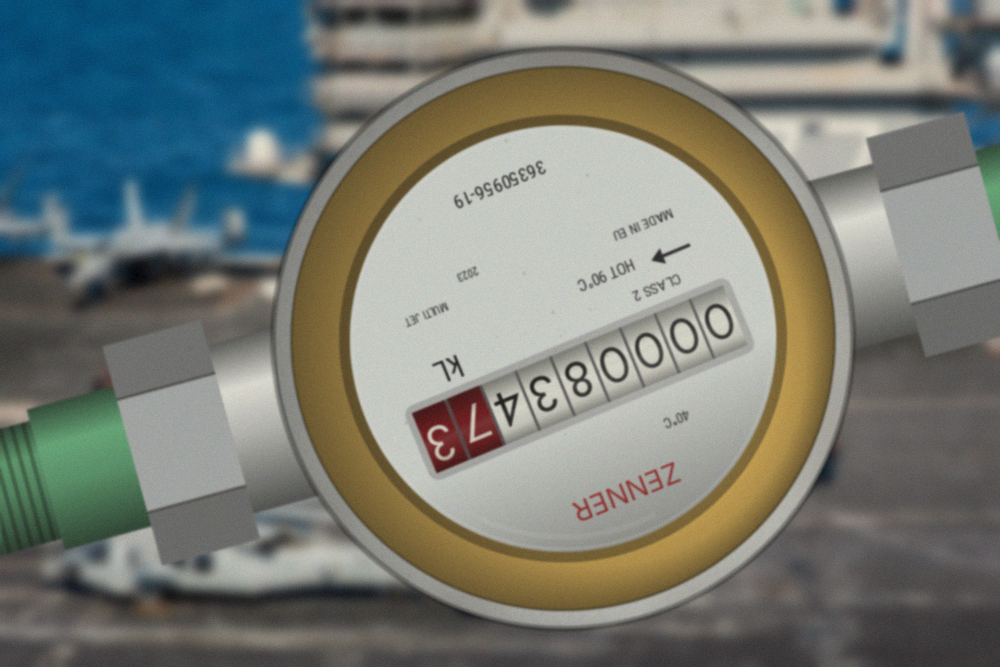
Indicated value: 834.73 kL
